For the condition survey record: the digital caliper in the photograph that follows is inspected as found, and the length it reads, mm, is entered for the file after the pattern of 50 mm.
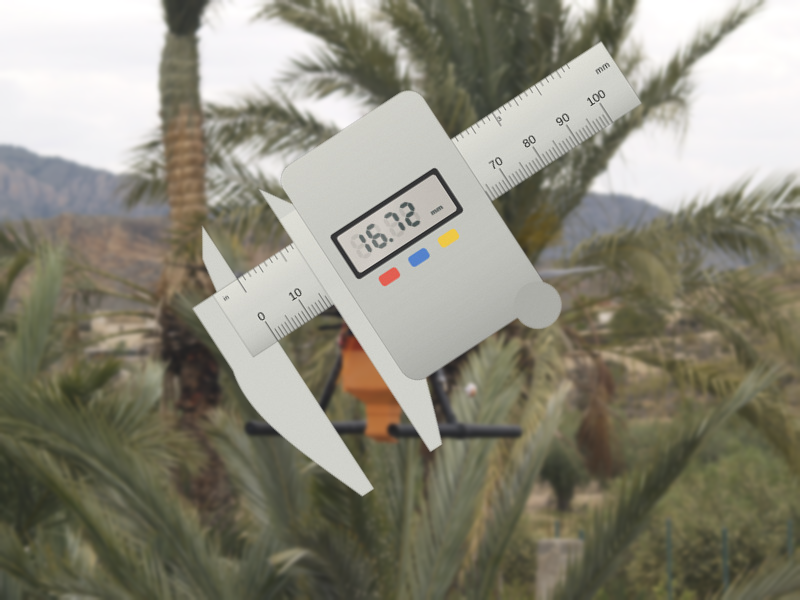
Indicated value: 16.72 mm
